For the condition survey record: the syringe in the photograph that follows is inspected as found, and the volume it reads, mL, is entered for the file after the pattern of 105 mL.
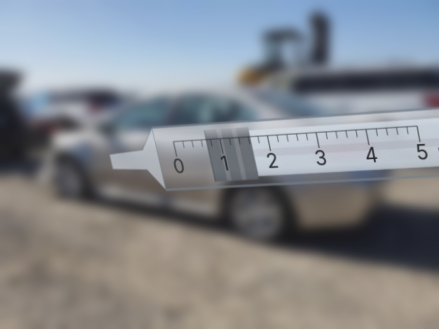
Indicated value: 0.7 mL
